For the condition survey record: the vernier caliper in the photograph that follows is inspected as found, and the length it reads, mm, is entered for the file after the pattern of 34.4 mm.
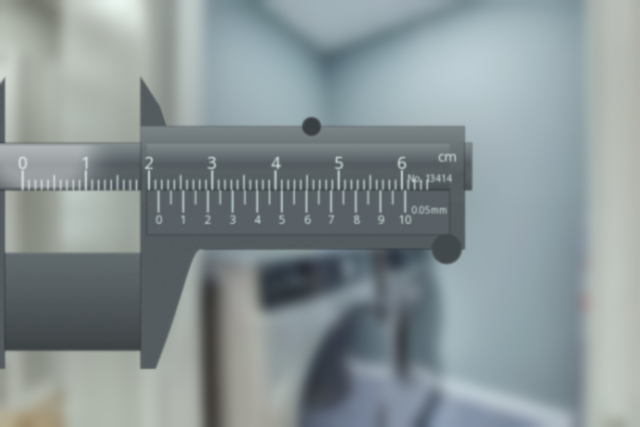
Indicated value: 21.5 mm
